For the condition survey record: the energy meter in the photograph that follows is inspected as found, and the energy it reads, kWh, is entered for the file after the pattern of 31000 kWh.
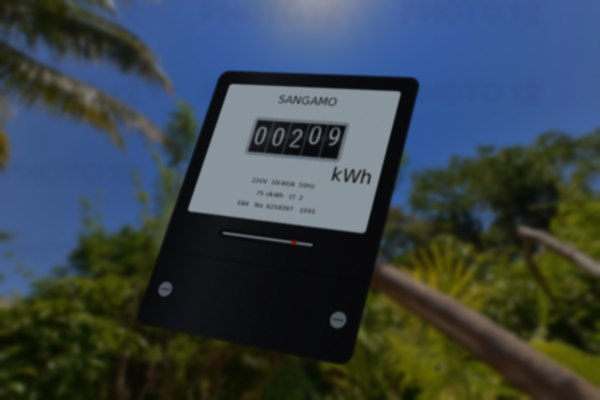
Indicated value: 209 kWh
